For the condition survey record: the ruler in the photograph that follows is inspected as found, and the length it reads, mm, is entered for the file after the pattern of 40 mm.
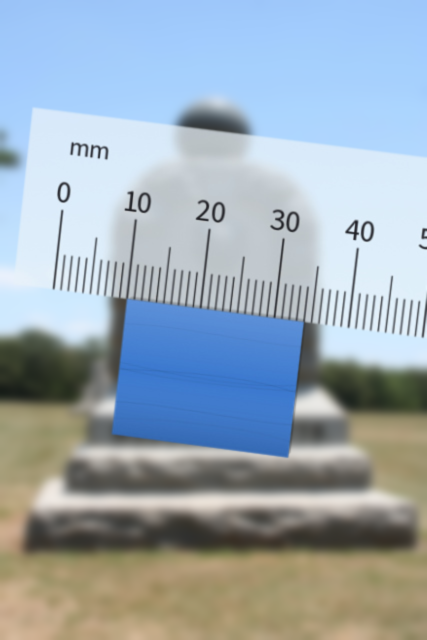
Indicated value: 24 mm
